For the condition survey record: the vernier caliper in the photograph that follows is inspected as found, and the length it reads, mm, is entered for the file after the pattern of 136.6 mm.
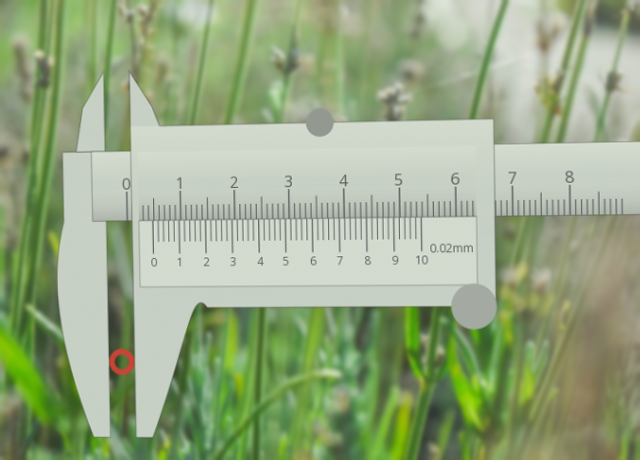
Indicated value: 4.8 mm
